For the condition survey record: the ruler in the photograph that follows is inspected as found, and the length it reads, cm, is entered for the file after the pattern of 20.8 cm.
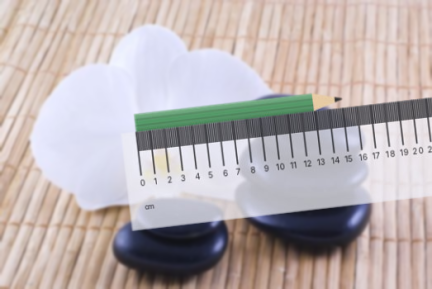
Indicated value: 15 cm
